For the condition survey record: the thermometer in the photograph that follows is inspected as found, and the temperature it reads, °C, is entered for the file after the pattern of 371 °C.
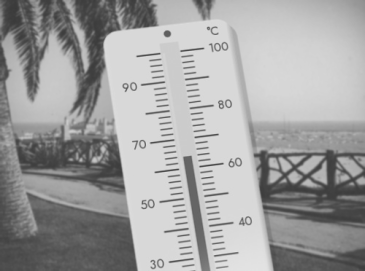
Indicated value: 64 °C
